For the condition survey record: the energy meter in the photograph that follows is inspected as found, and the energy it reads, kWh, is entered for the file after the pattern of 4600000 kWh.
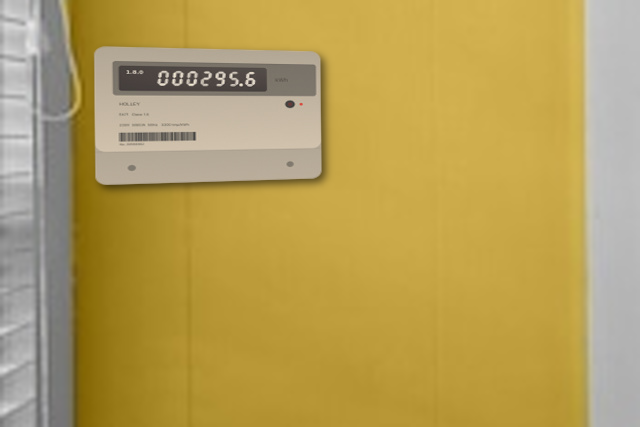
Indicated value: 295.6 kWh
